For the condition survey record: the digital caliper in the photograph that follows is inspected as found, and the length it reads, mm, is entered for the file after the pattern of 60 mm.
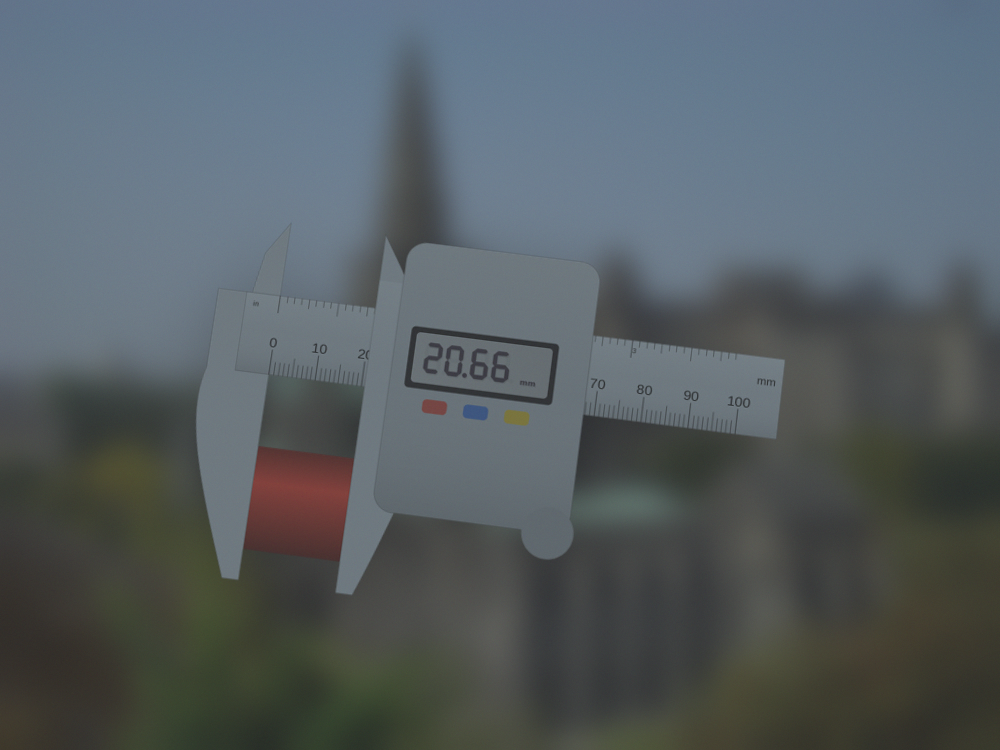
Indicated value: 20.66 mm
